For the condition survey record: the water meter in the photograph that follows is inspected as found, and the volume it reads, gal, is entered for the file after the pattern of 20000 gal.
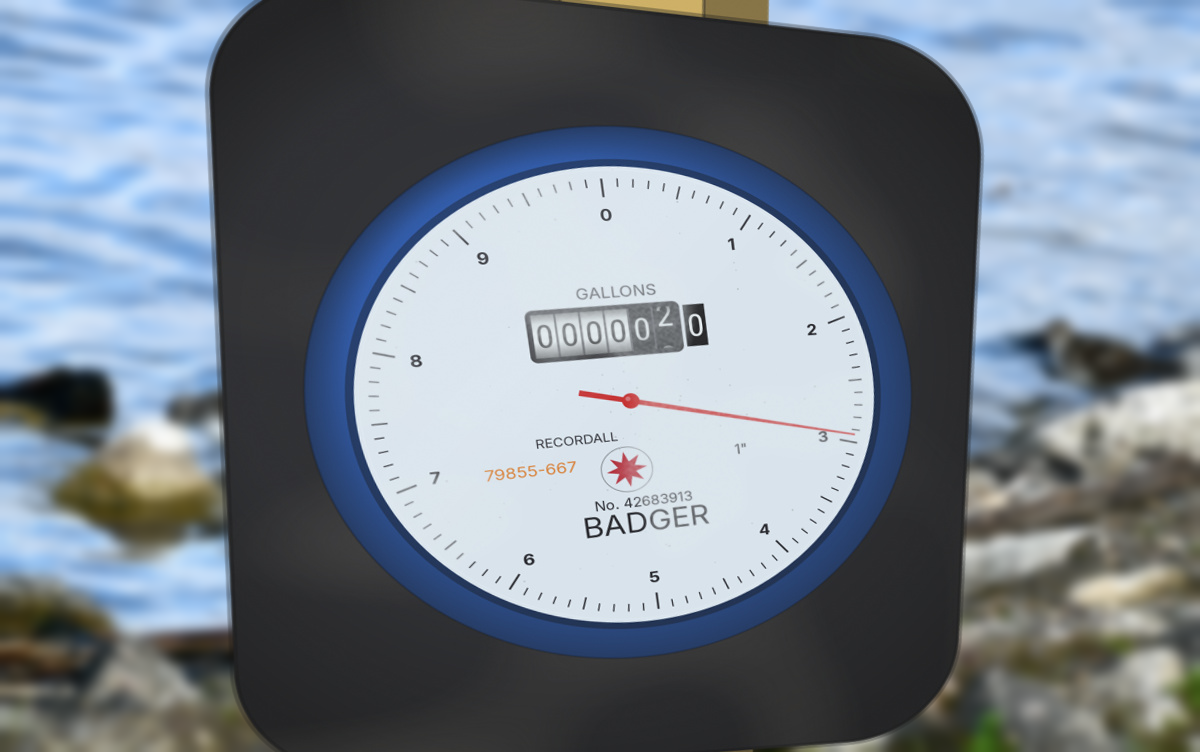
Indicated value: 22.9 gal
